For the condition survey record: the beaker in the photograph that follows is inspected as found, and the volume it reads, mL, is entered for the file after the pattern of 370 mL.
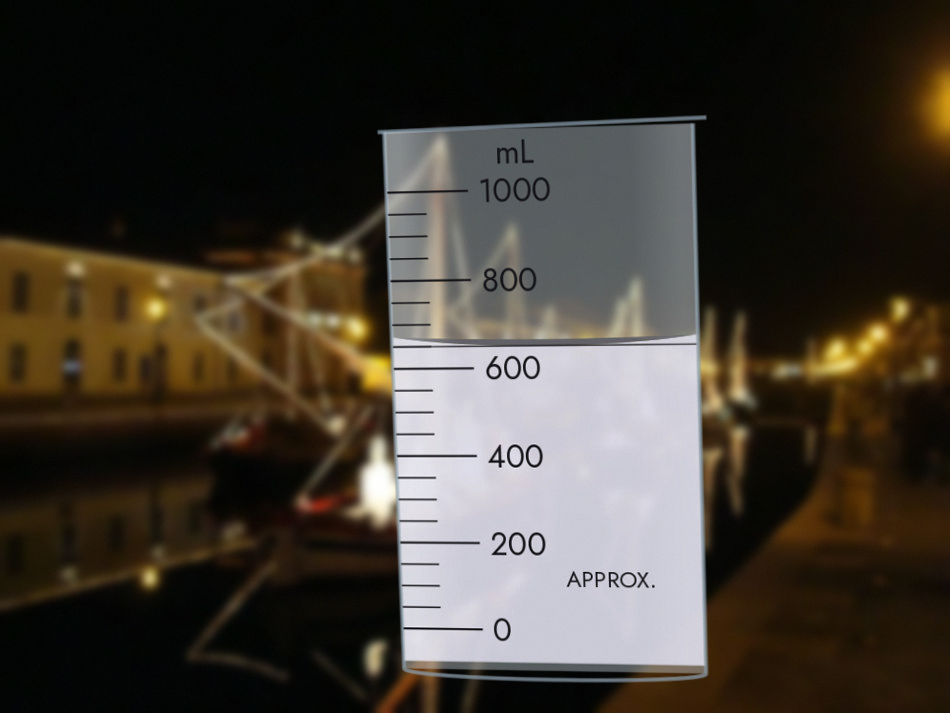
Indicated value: 650 mL
